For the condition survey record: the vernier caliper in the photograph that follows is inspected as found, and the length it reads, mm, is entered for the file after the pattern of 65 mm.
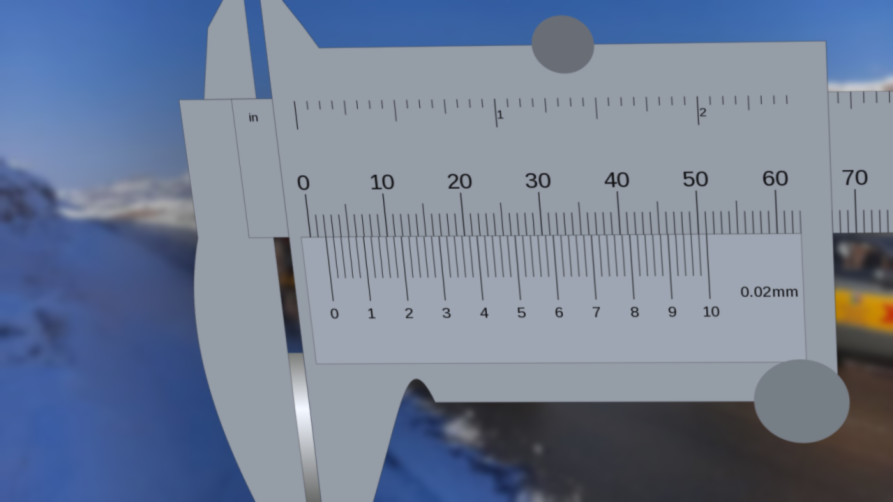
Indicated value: 2.0 mm
